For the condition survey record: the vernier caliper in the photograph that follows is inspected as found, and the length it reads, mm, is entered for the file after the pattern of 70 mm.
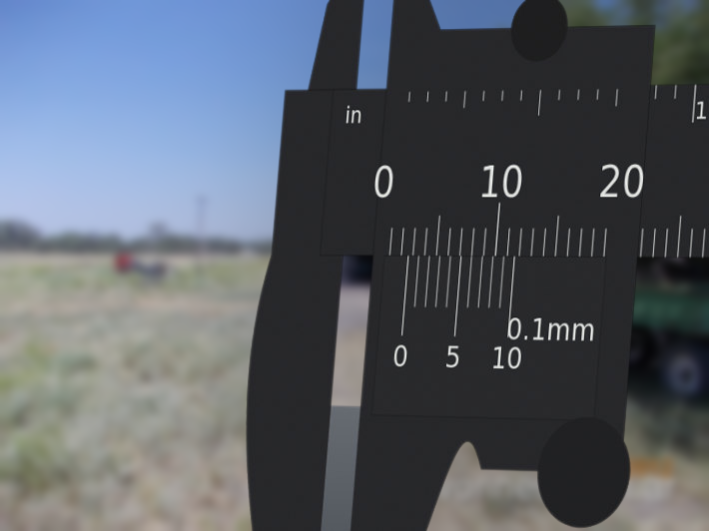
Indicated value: 2.6 mm
